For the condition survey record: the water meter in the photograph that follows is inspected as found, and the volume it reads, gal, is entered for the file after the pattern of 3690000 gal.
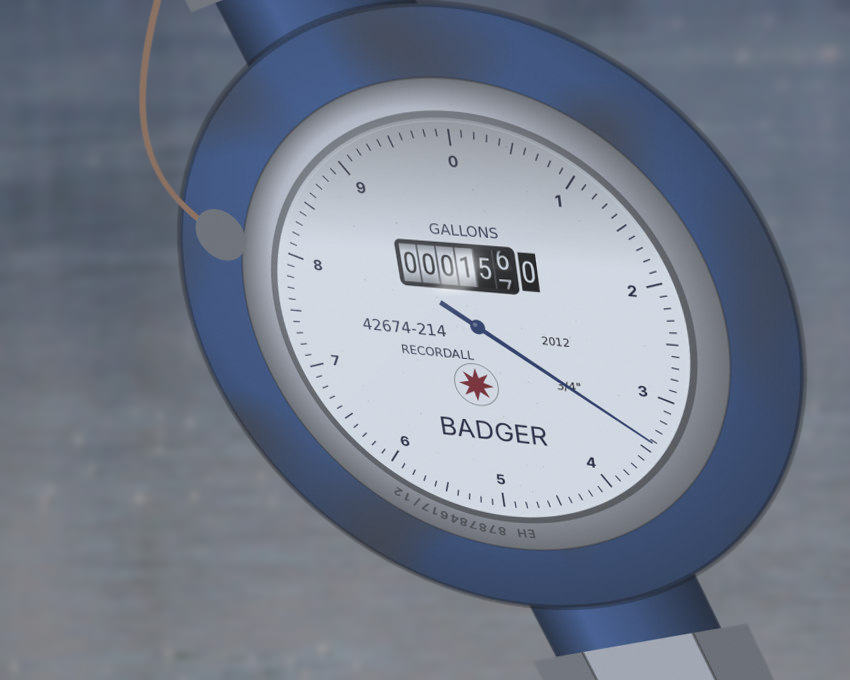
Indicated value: 1563.4 gal
